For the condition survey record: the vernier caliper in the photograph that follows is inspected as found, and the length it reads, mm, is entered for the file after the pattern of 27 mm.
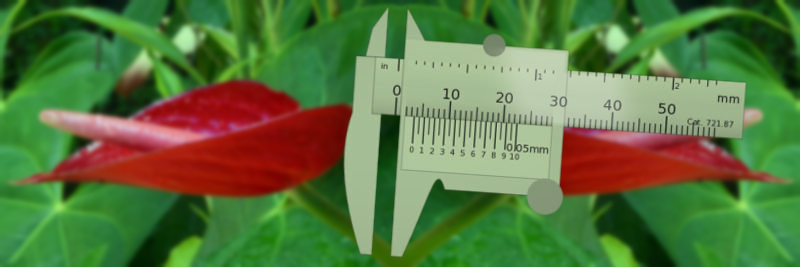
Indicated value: 3.5 mm
